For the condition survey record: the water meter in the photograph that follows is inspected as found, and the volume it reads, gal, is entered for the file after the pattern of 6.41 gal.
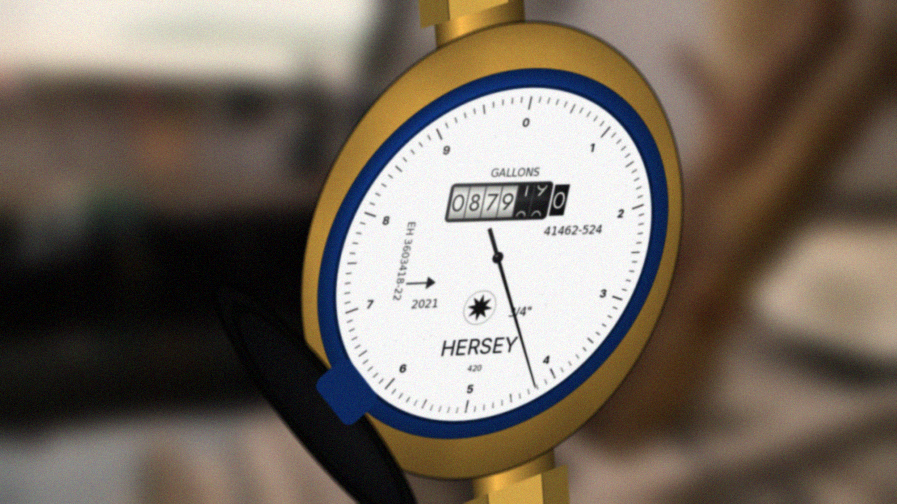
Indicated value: 879194.2 gal
